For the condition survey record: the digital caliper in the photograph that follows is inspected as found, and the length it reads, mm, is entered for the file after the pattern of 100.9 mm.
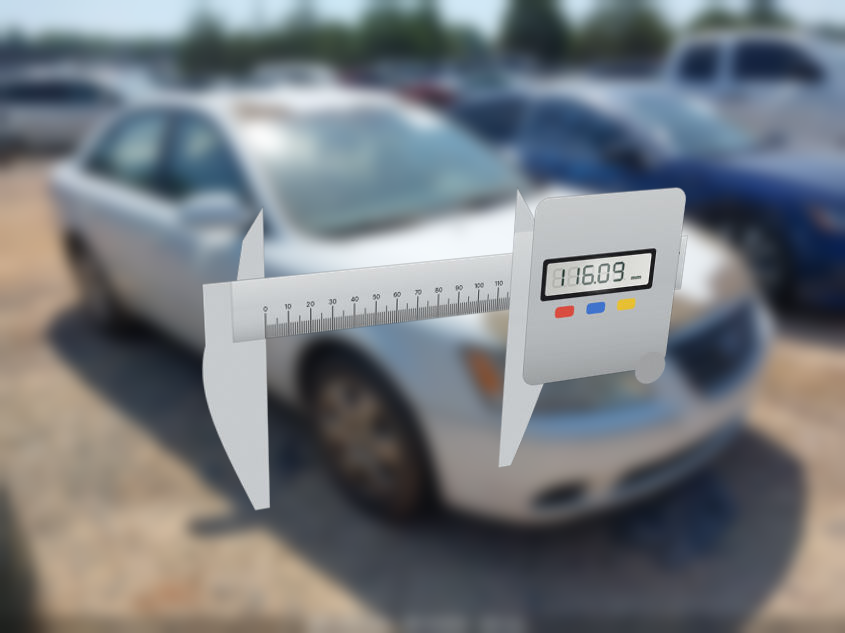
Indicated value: 116.09 mm
